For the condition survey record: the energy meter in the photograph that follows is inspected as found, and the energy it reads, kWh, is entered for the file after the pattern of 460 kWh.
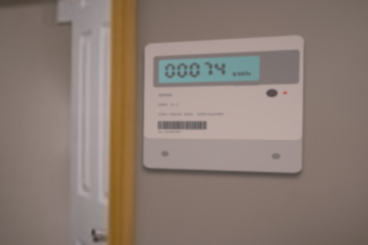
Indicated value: 74 kWh
